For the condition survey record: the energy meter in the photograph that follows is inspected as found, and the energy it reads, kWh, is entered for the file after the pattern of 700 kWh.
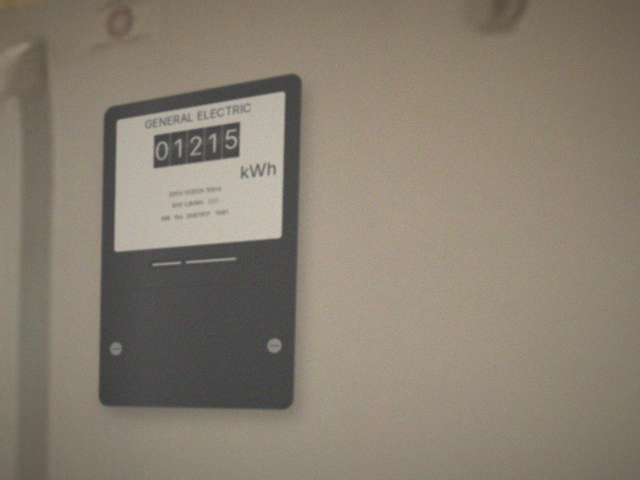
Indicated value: 1215 kWh
